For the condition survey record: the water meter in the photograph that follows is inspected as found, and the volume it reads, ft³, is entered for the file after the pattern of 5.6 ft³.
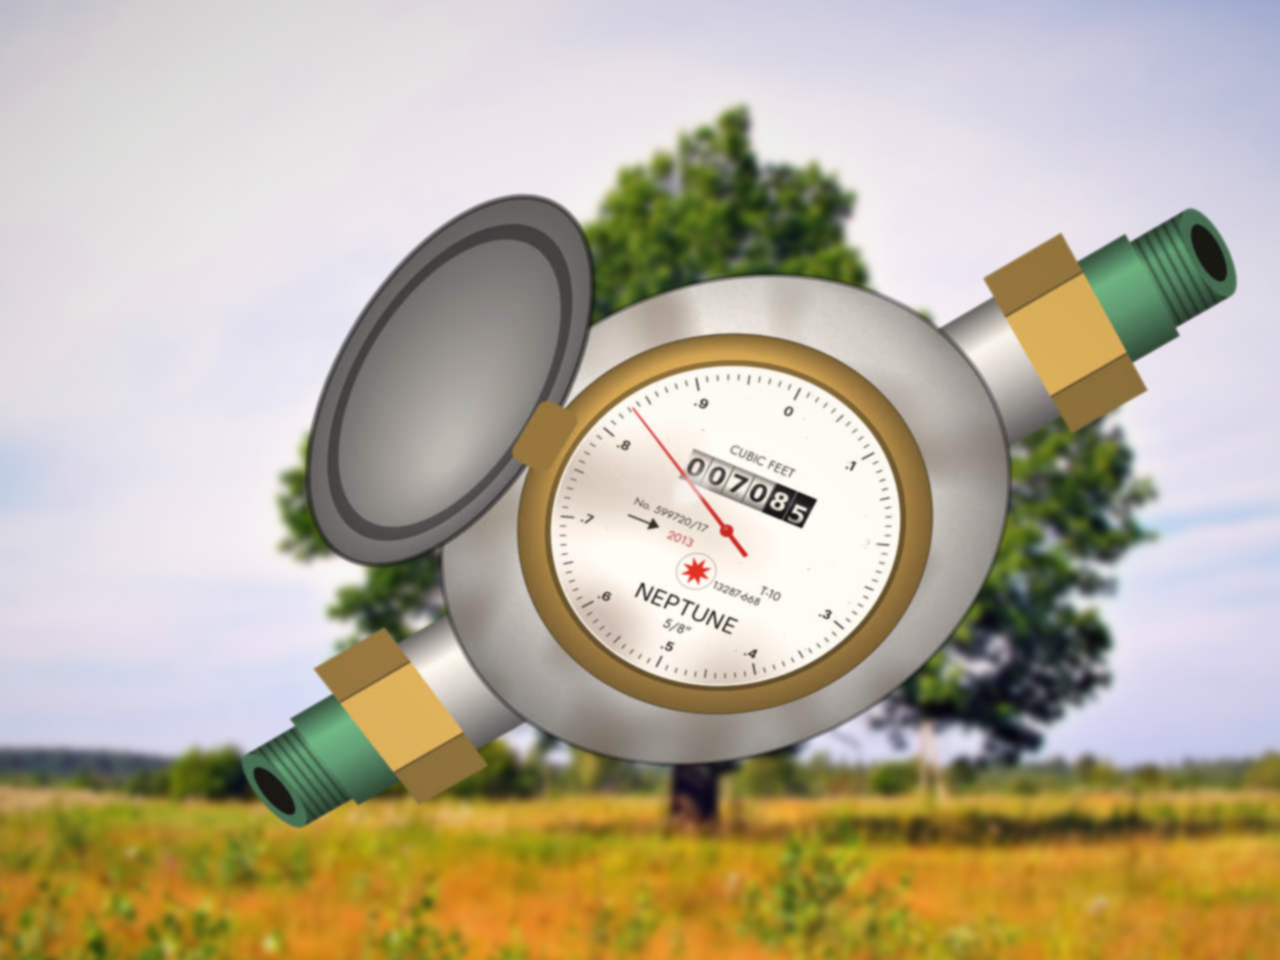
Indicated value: 7084.83 ft³
